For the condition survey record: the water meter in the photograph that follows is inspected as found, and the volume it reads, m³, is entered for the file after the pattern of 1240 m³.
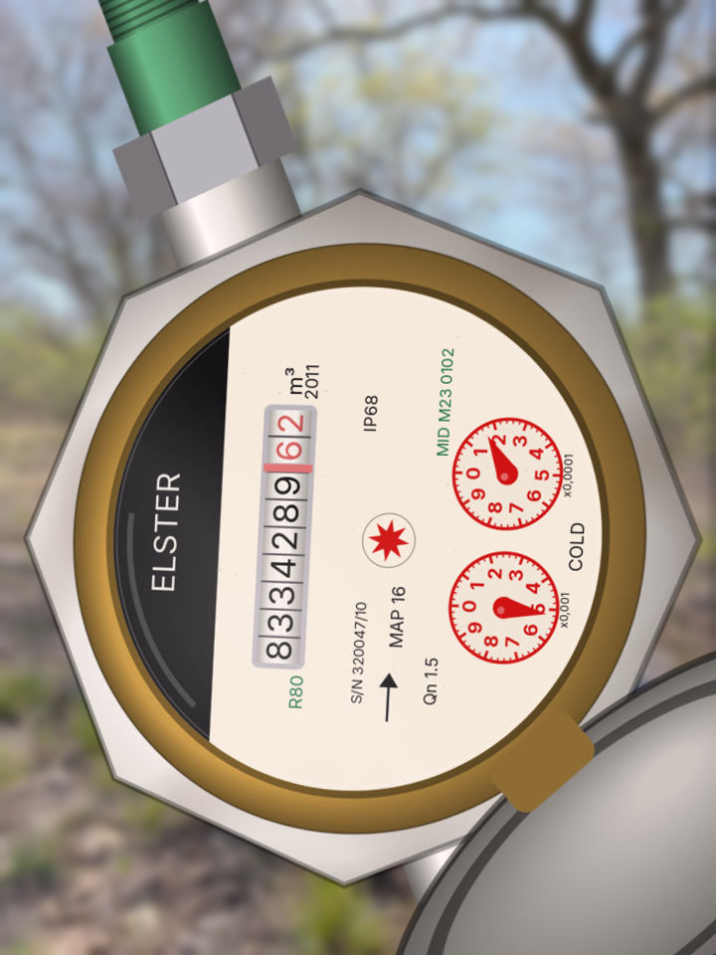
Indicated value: 8334289.6251 m³
